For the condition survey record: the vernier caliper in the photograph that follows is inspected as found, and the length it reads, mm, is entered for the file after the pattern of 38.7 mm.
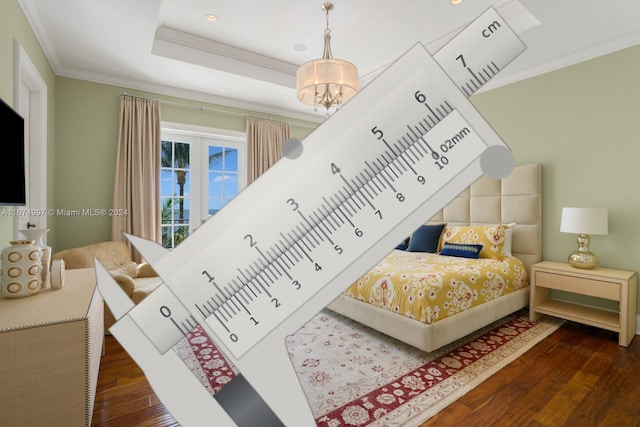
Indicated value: 6.5 mm
